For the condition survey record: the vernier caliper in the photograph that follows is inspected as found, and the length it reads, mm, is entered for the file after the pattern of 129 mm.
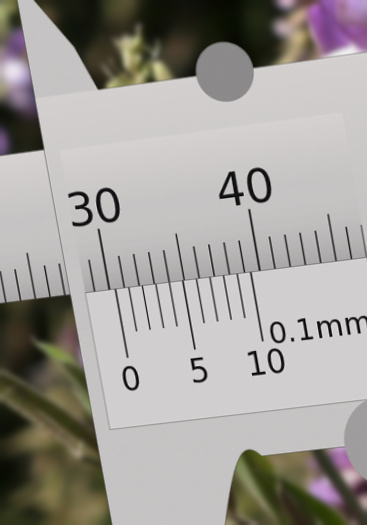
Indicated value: 30.4 mm
